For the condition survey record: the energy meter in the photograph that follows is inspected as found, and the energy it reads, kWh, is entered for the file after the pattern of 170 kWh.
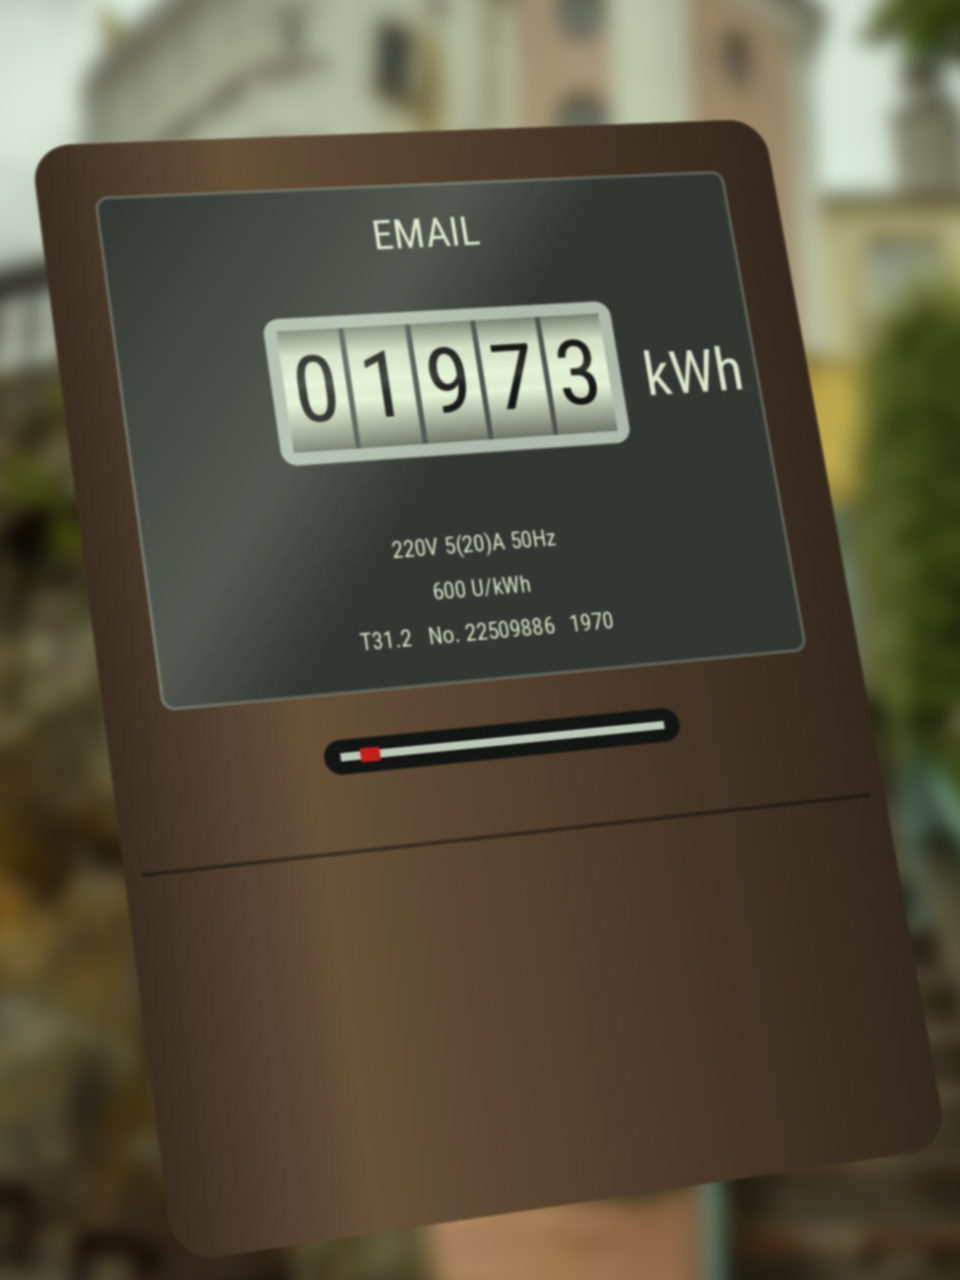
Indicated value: 1973 kWh
